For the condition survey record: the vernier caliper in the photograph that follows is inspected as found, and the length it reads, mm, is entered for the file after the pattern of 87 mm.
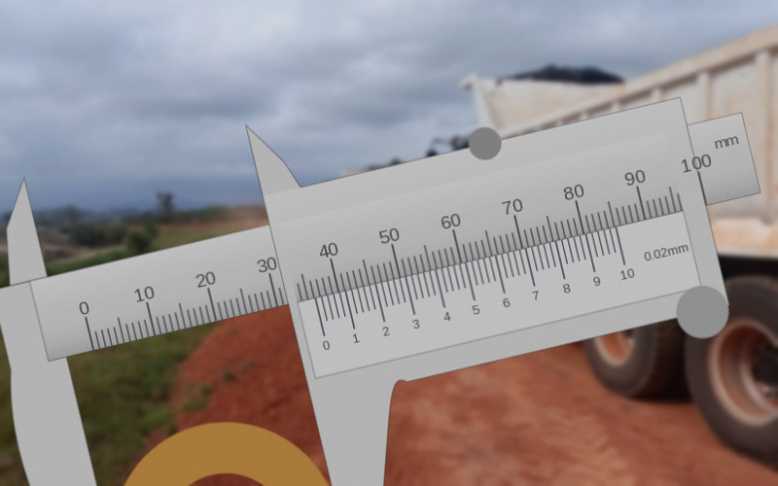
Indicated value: 36.2 mm
